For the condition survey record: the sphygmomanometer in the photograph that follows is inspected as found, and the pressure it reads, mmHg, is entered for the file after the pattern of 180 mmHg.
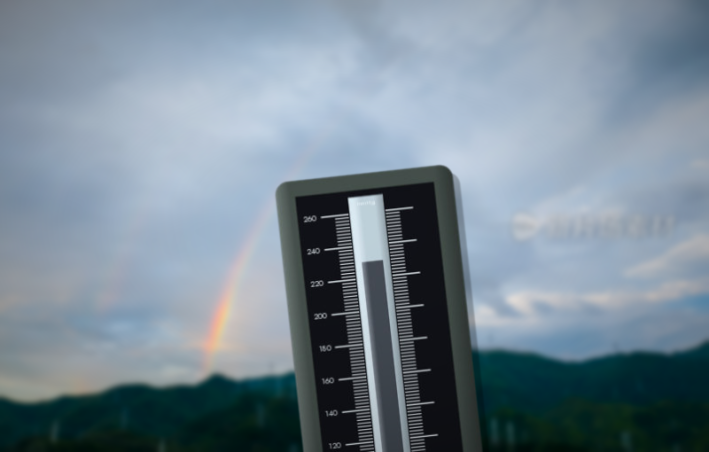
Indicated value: 230 mmHg
